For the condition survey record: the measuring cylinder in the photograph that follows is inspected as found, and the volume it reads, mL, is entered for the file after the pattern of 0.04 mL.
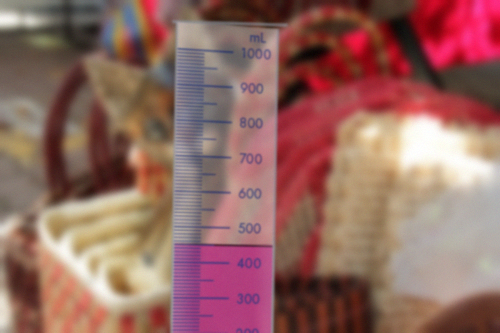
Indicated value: 450 mL
